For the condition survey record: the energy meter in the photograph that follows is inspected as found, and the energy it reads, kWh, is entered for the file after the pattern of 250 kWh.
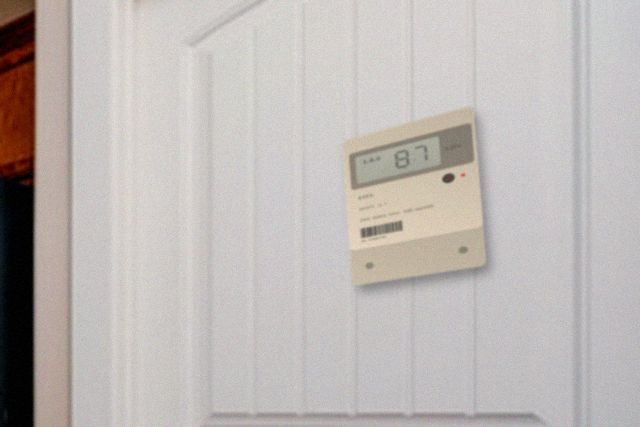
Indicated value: 87 kWh
